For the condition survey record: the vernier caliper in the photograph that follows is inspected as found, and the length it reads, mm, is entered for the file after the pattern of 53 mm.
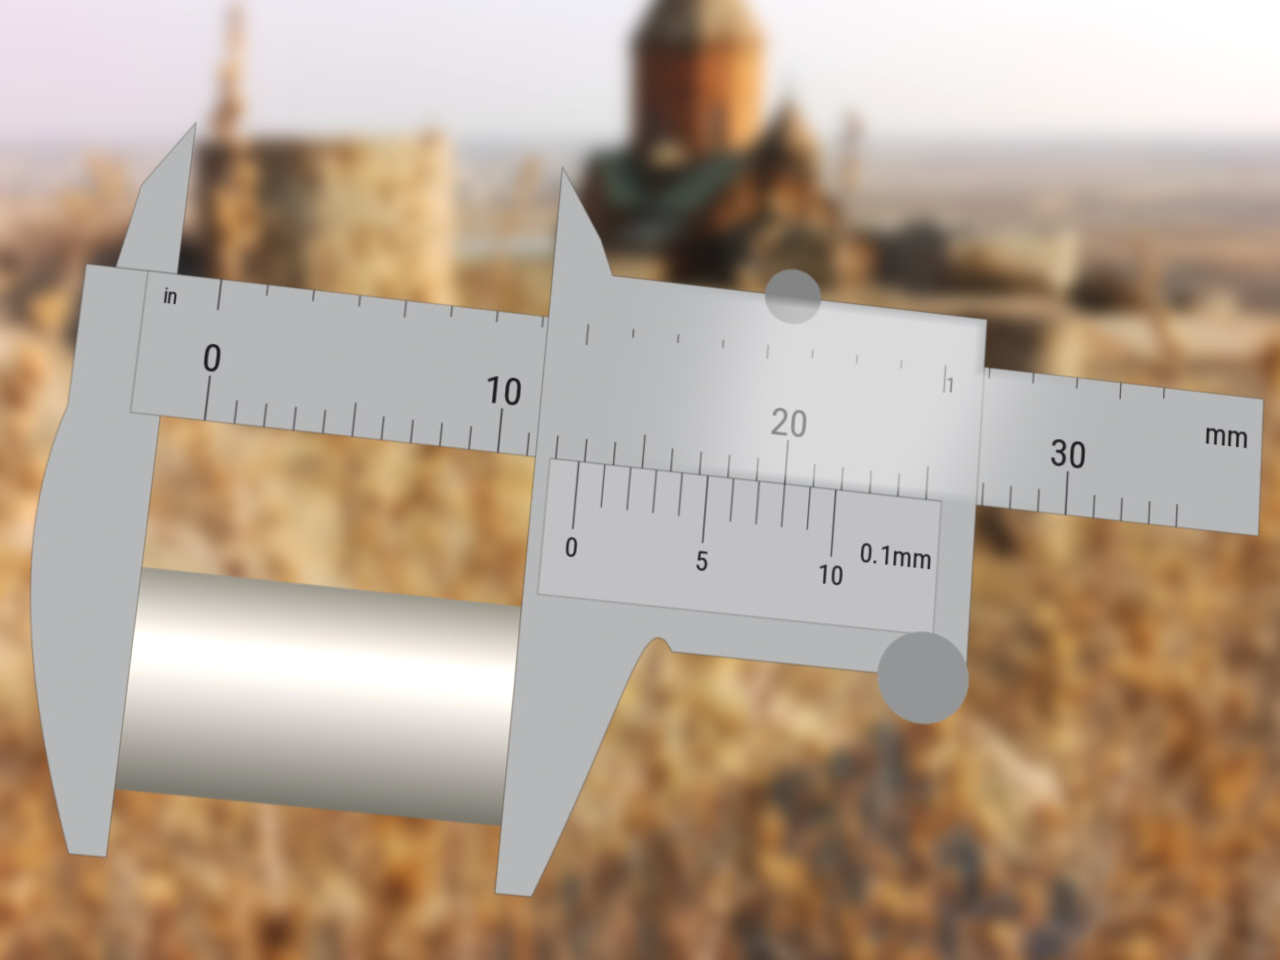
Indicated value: 12.8 mm
